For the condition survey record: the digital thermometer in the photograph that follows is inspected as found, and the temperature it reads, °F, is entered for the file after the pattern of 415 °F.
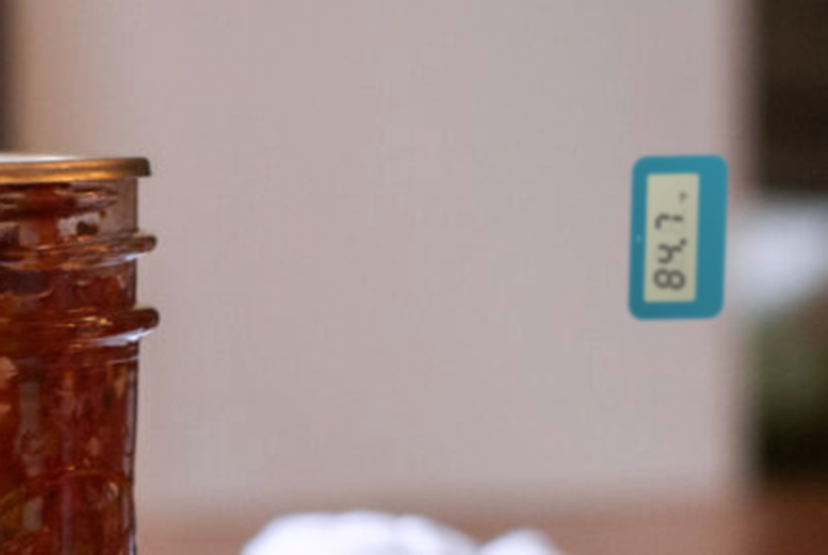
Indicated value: 84.7 °F
